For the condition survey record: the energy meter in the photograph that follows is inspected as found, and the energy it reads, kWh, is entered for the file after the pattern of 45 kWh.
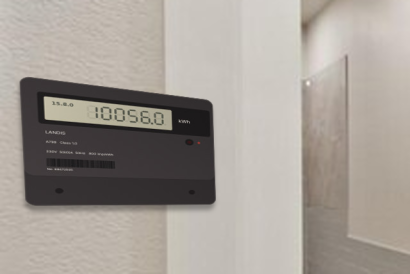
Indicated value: 10056.0 kWh
